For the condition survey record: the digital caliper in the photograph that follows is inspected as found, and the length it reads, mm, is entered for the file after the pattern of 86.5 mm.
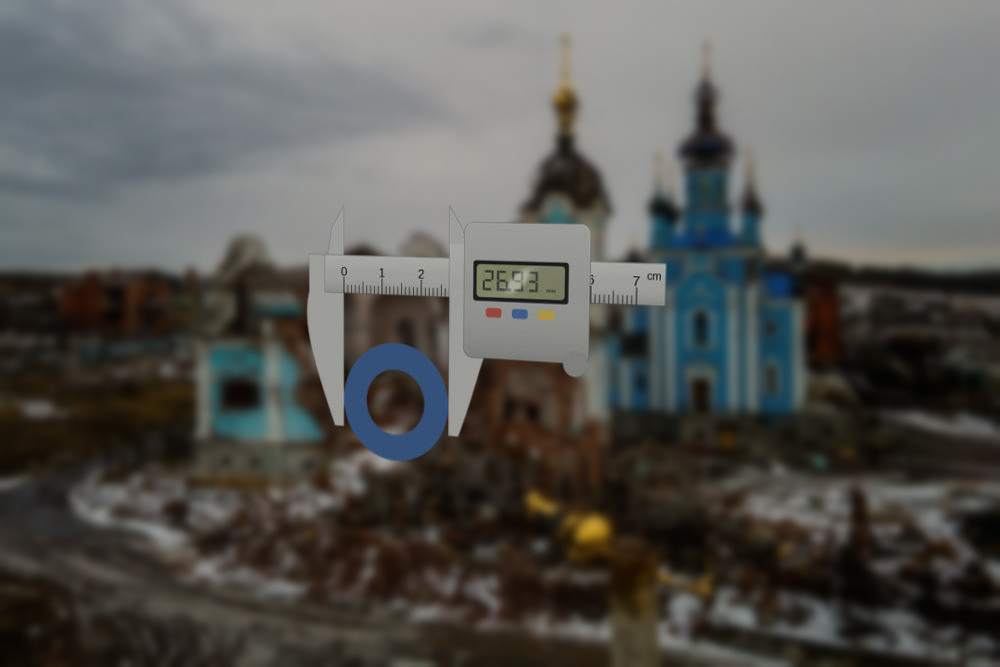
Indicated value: 26.93 mm
